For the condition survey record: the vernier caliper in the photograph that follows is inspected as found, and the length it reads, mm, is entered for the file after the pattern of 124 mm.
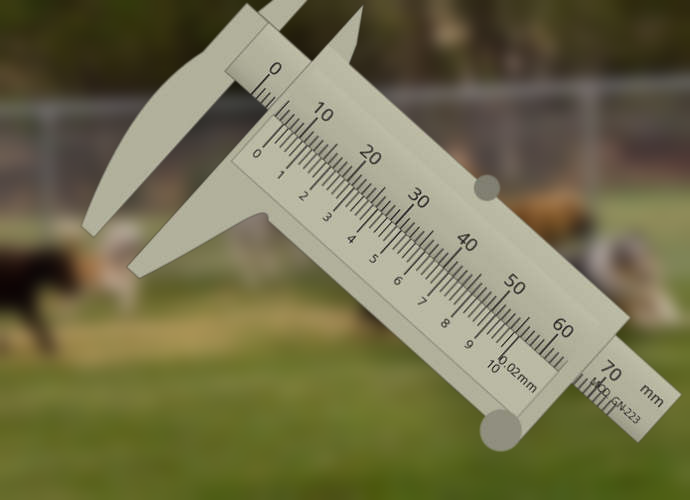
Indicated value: 6.8 mm
